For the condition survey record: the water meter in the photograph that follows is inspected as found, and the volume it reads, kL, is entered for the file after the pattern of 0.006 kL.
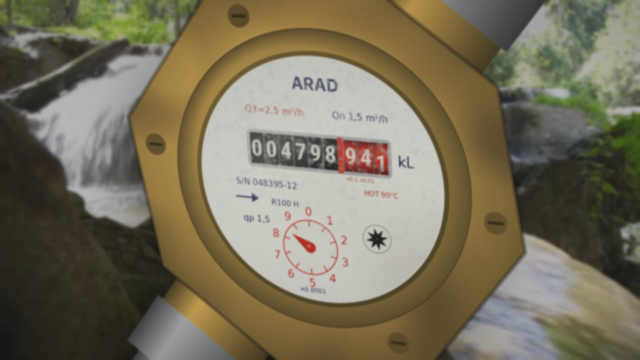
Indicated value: 4798.9408 kL
